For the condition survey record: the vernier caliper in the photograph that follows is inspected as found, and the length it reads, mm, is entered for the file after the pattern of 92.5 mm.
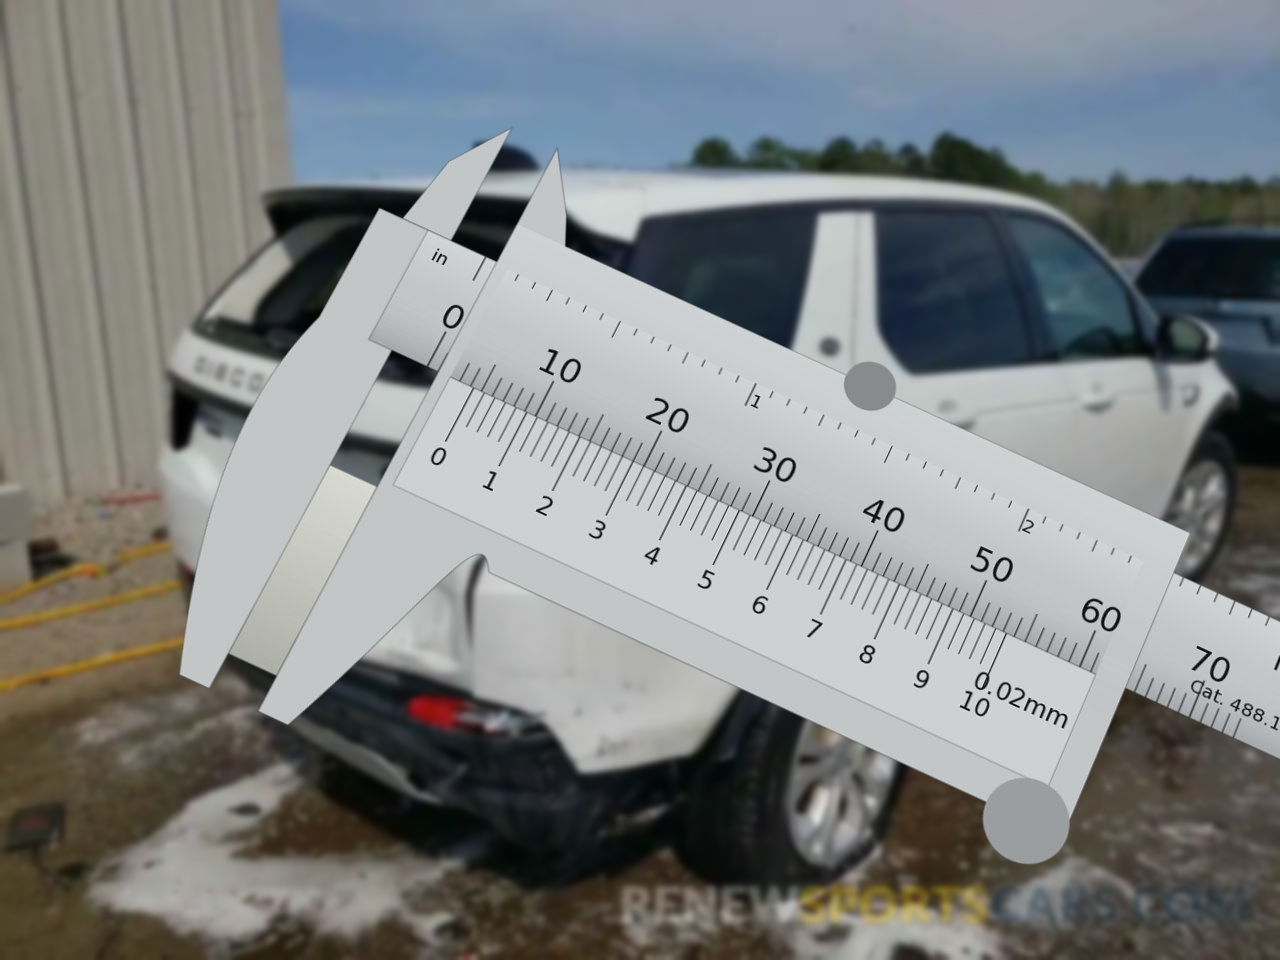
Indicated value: 4.3 mm
